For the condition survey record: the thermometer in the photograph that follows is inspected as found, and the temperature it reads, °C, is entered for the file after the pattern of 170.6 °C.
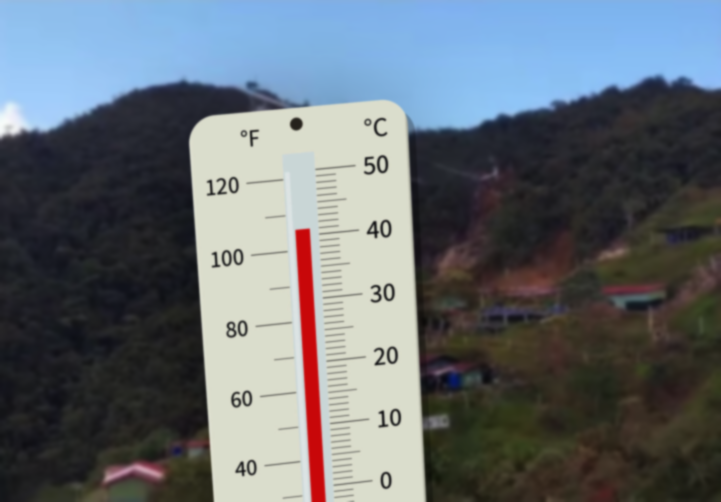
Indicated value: 41 °C
